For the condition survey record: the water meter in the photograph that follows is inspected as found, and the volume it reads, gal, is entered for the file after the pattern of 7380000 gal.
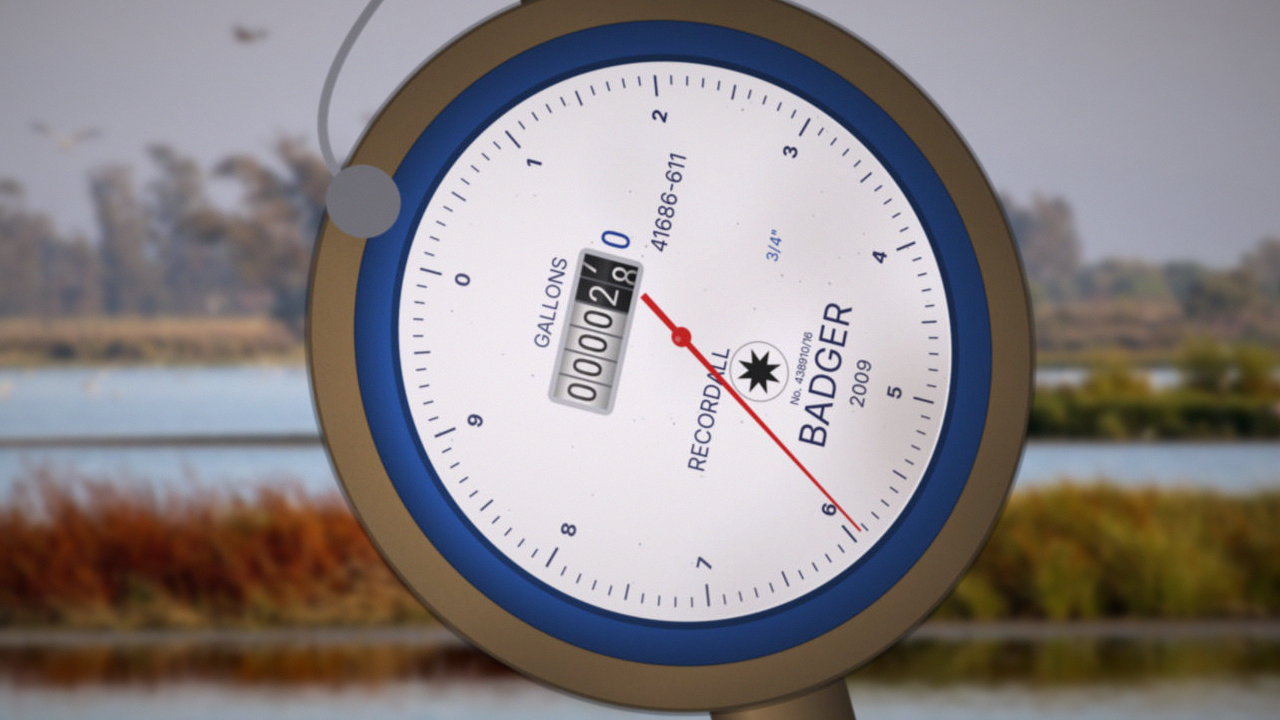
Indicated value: 275.9 gal
